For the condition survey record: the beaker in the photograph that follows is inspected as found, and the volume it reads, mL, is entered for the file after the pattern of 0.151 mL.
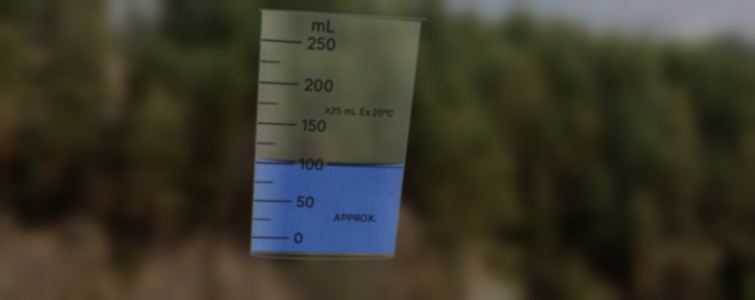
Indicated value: 100 mL
